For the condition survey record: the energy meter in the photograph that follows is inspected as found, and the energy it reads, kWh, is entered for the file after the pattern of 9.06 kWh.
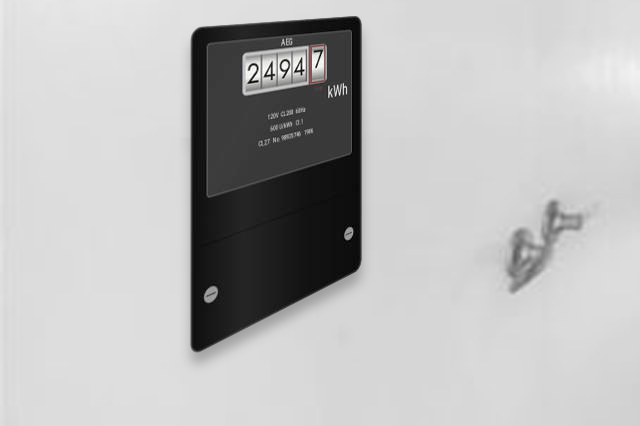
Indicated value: 2494.7 kWh
